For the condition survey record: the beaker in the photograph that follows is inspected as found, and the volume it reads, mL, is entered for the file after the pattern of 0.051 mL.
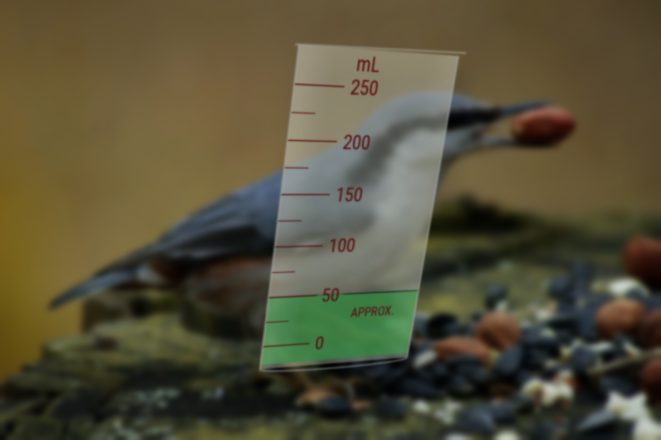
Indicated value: 50 mL
